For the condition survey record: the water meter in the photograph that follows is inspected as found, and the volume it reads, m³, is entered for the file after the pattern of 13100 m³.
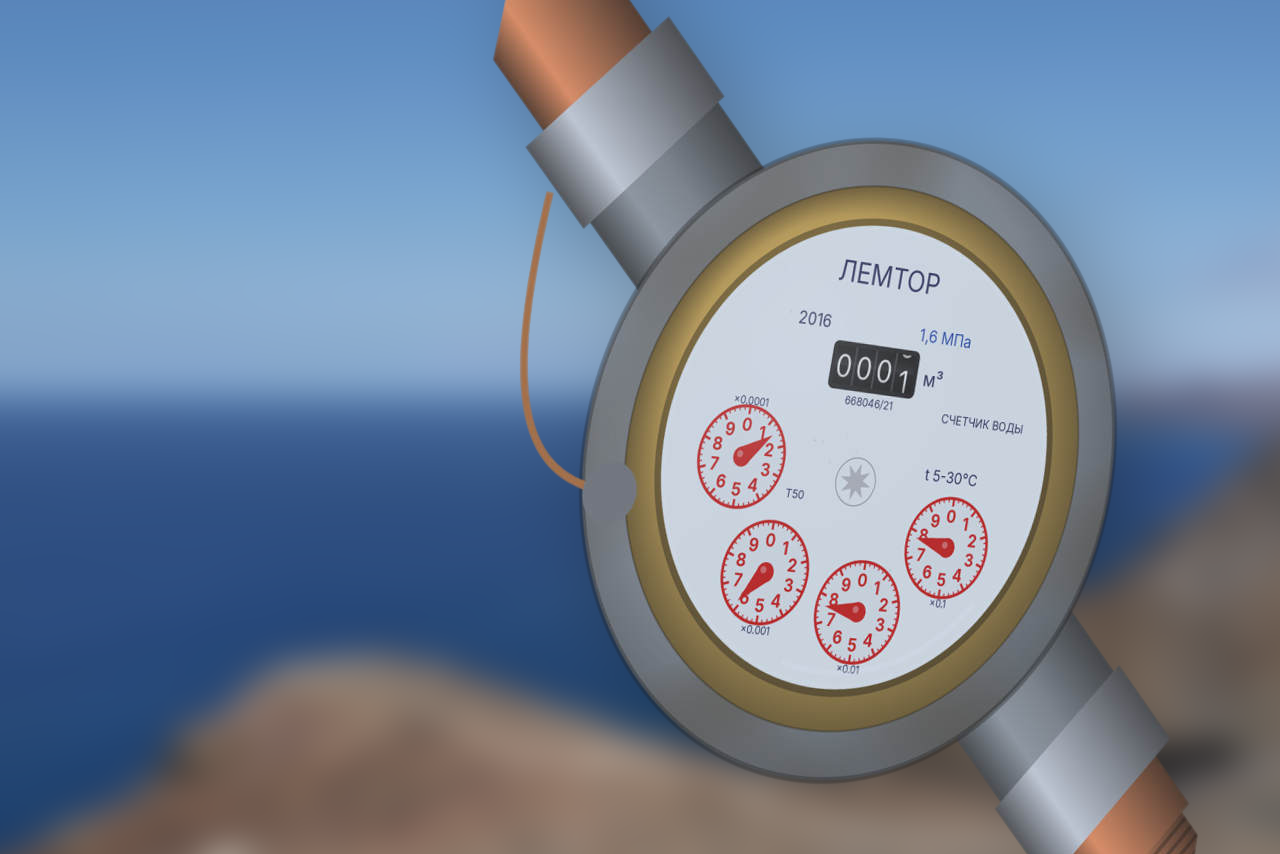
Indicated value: 0.7761 m³
